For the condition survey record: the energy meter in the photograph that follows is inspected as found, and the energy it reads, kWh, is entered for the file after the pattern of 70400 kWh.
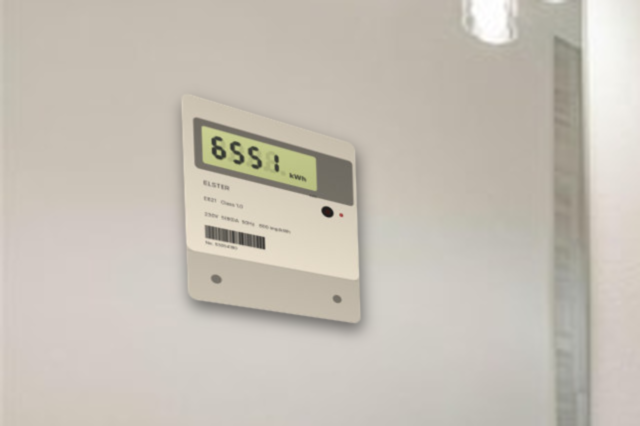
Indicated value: 6551 kWh
